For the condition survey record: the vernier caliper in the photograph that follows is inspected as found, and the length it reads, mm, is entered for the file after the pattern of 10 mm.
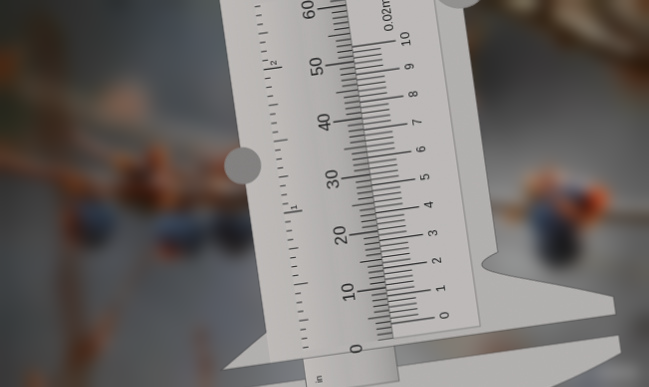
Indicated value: 3.6 mm
